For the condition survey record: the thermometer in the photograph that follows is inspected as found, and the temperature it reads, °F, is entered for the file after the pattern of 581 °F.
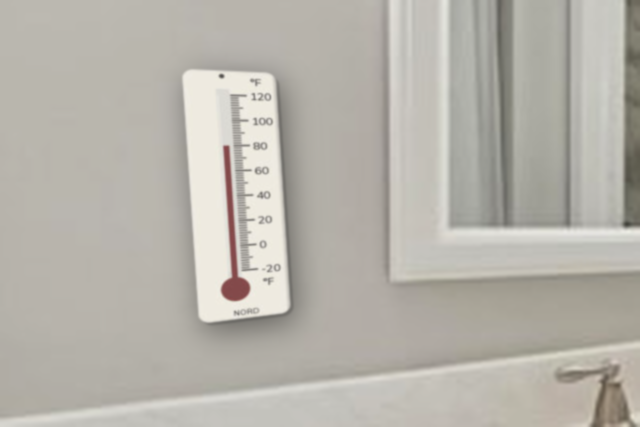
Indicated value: 80 °F
